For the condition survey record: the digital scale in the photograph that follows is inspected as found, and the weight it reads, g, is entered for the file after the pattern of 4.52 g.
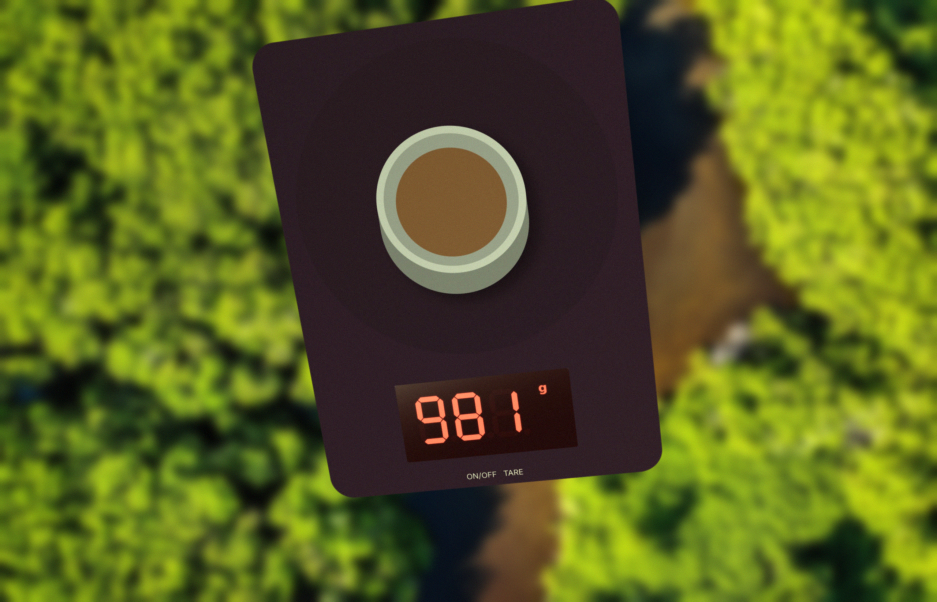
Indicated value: 981 g
